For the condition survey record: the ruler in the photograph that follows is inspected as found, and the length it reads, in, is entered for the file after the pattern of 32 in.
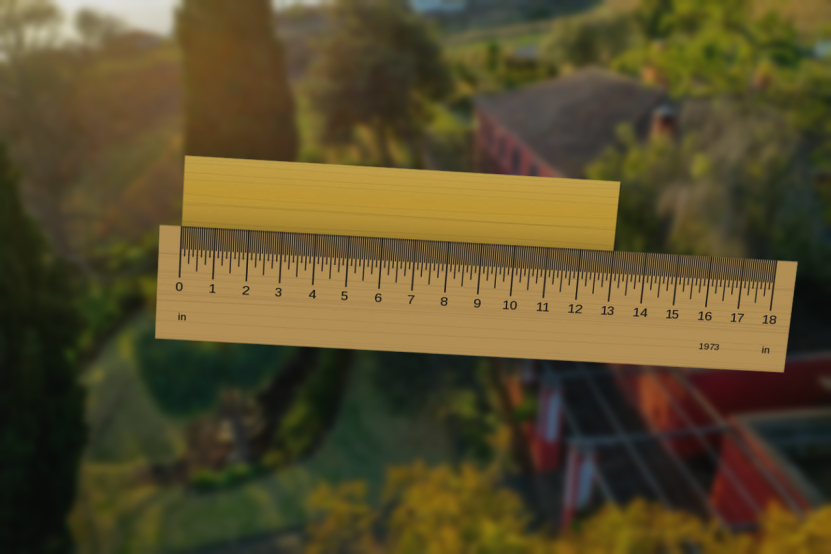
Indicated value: 13 in
